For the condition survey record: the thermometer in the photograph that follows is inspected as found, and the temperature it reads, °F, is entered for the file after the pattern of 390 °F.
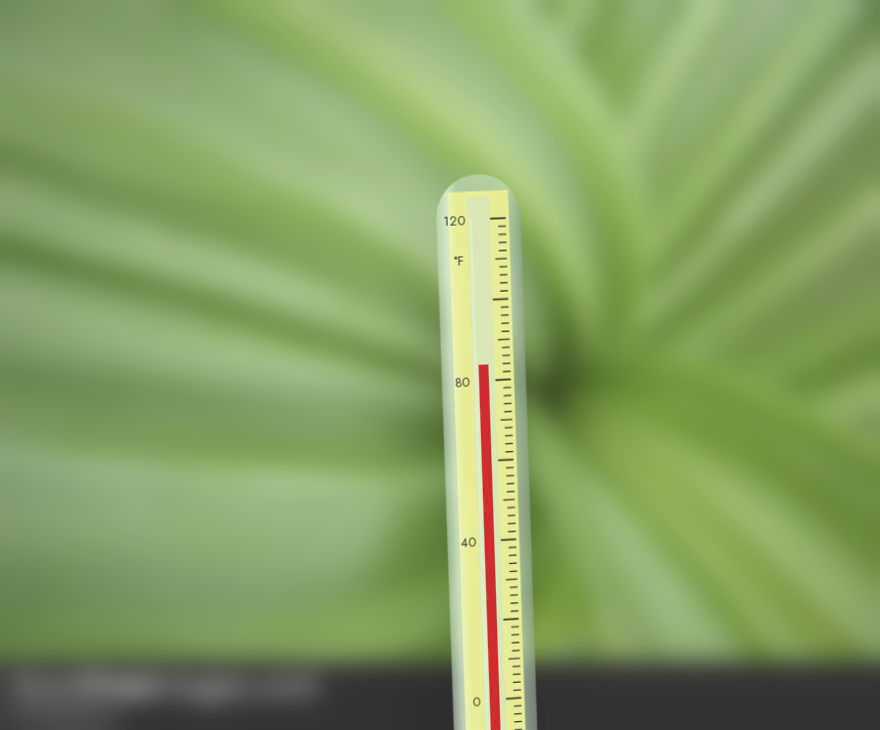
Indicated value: 84 °F
